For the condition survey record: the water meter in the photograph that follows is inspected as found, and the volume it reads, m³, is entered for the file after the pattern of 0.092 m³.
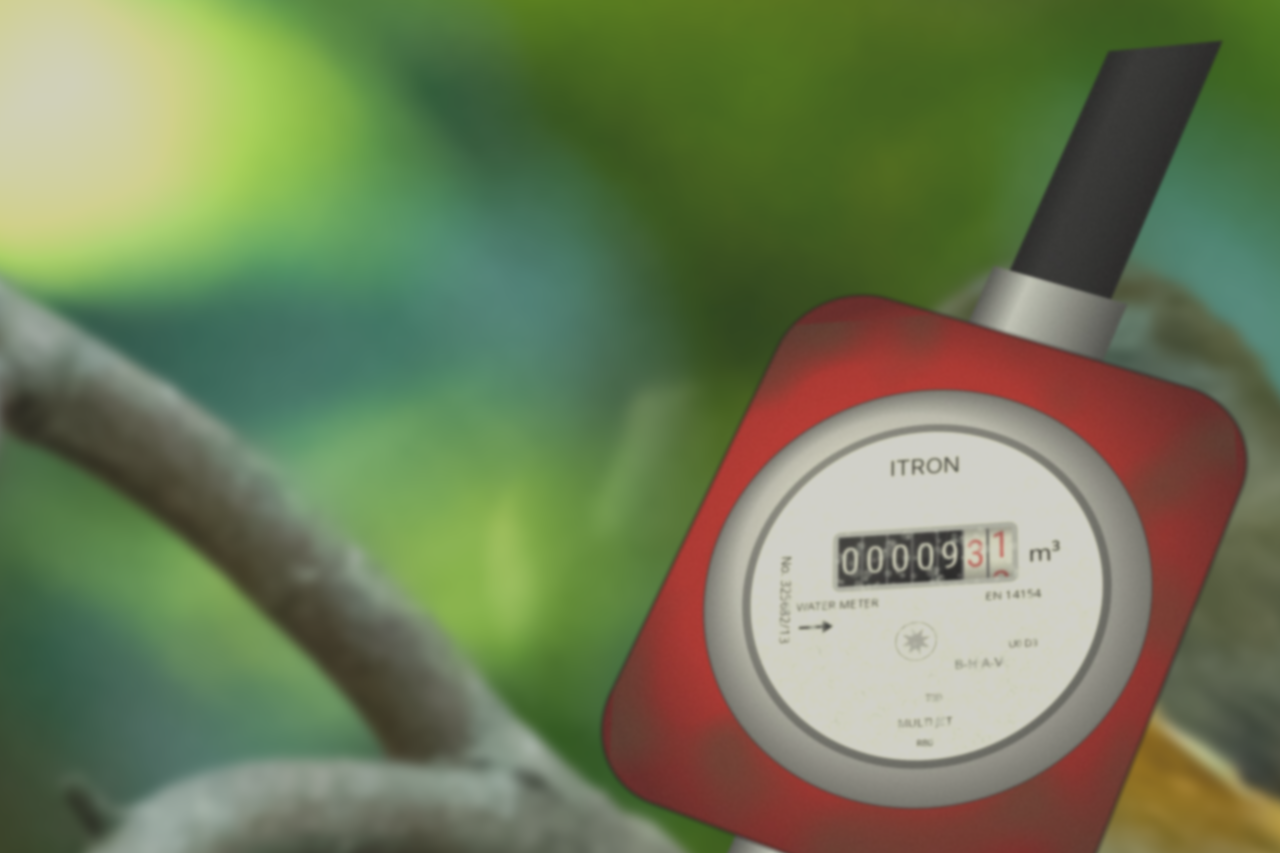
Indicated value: 9.31 m³
